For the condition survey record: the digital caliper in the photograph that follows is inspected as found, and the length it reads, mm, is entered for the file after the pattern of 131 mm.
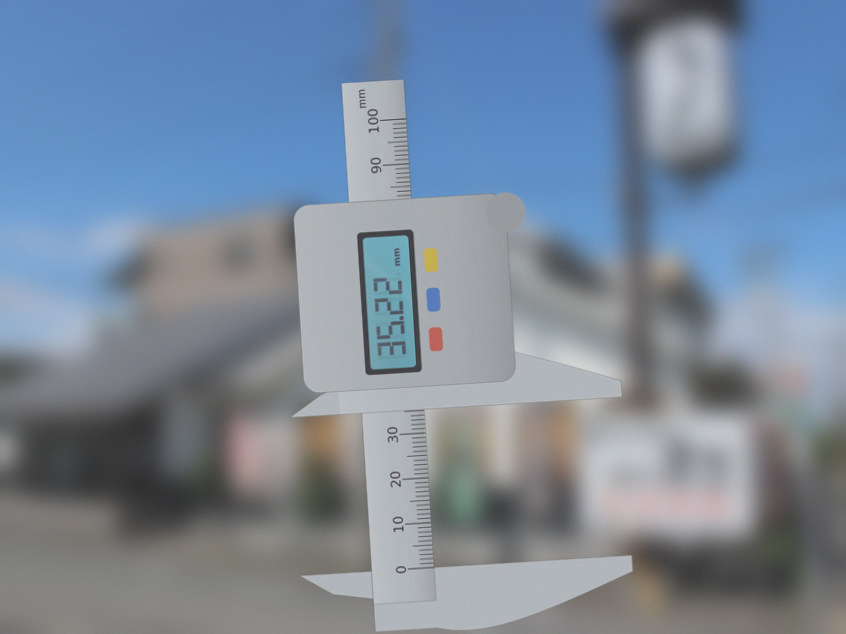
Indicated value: 35.22 mm
